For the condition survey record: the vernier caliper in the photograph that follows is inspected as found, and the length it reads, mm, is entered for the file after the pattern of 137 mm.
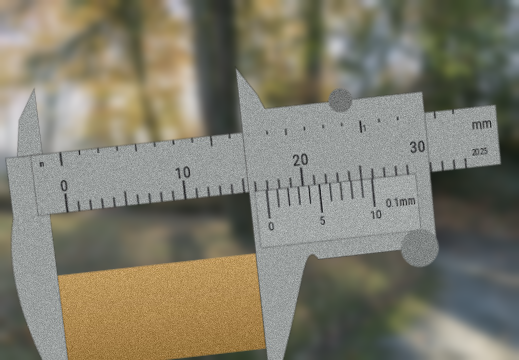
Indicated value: 16.9 mm
